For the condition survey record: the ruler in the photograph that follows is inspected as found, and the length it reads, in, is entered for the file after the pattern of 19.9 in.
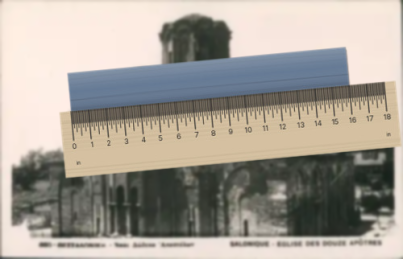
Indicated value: 16 in
